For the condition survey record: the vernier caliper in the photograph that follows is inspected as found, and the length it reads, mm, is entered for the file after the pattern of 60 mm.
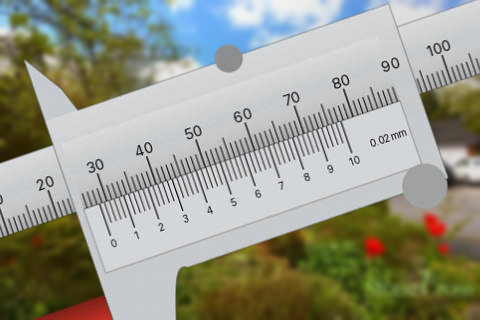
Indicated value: 28.5 mm
